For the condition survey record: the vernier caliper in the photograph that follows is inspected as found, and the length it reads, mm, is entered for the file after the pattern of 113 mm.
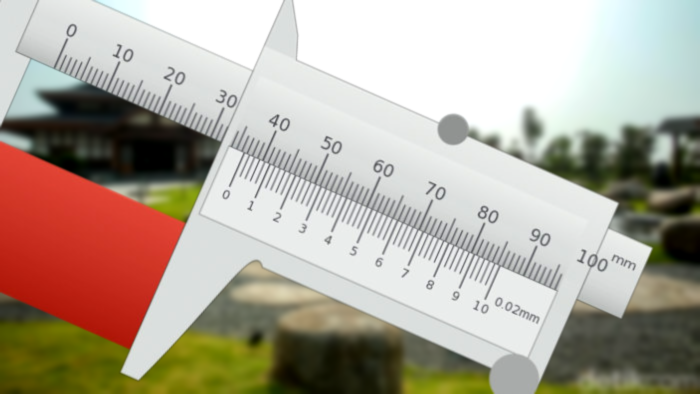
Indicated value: 36.5 mm
